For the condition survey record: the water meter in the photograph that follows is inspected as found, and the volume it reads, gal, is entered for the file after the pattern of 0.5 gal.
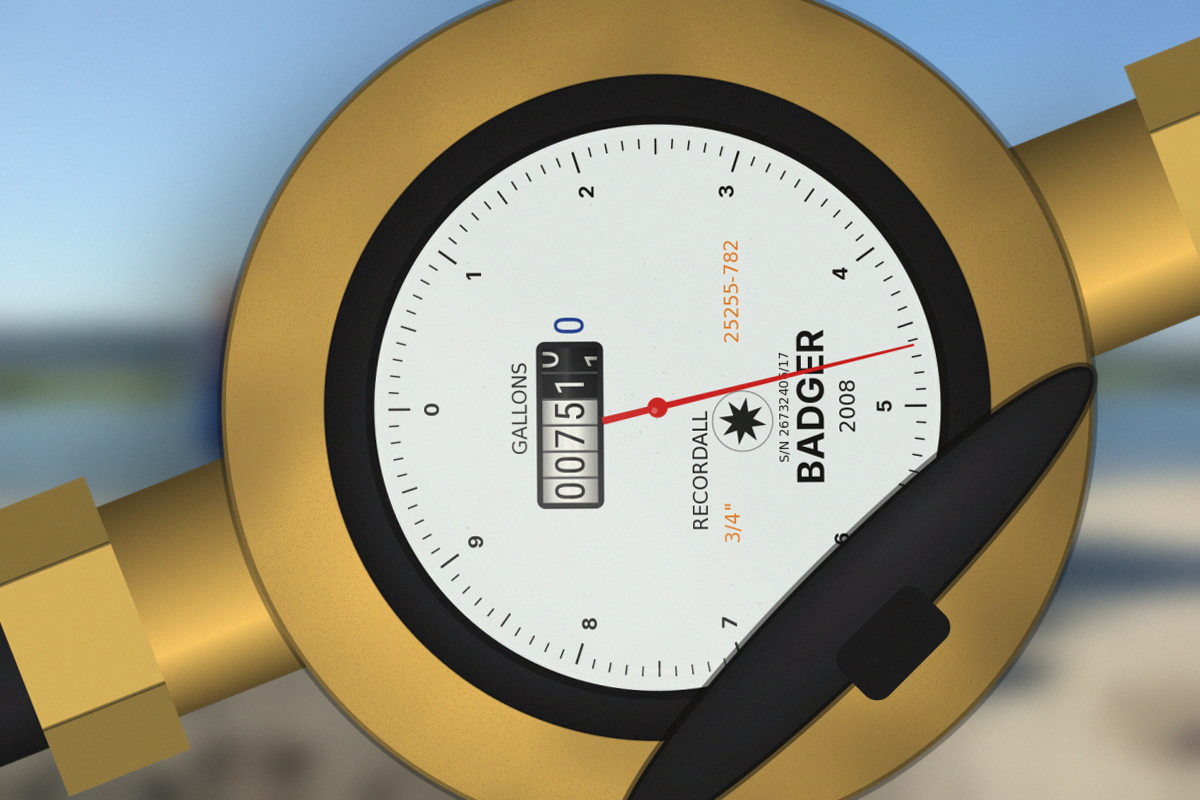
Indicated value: 75104.6 gal
